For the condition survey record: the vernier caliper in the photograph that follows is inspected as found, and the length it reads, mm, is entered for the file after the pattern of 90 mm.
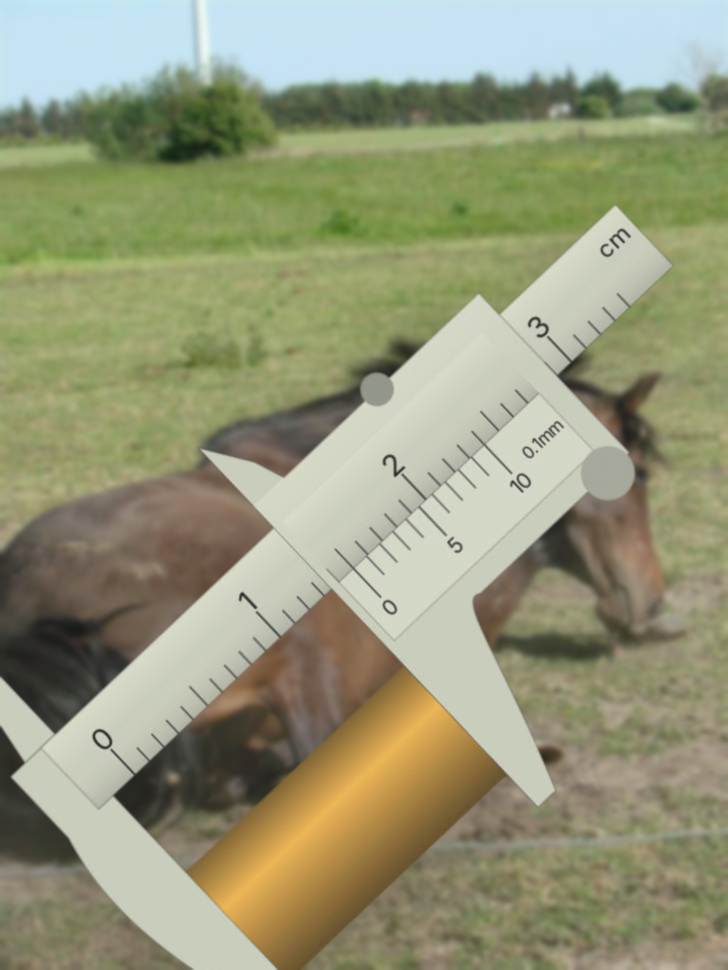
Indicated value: 15.0 mm
